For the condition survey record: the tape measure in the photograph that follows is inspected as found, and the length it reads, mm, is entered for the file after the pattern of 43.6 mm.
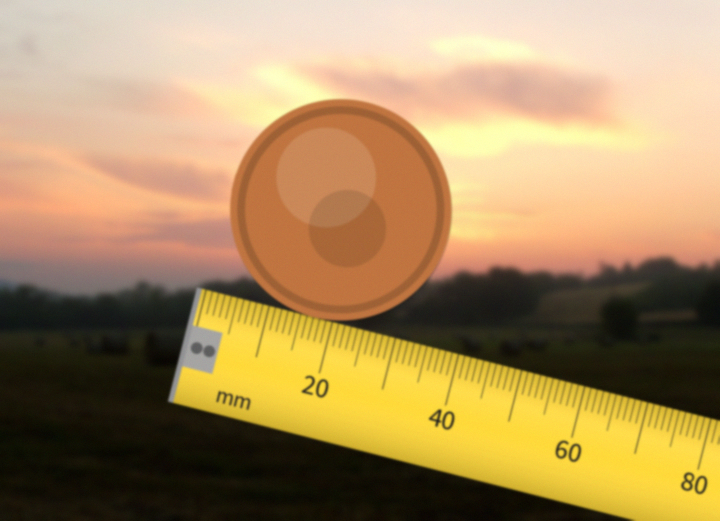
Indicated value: 34 mm
